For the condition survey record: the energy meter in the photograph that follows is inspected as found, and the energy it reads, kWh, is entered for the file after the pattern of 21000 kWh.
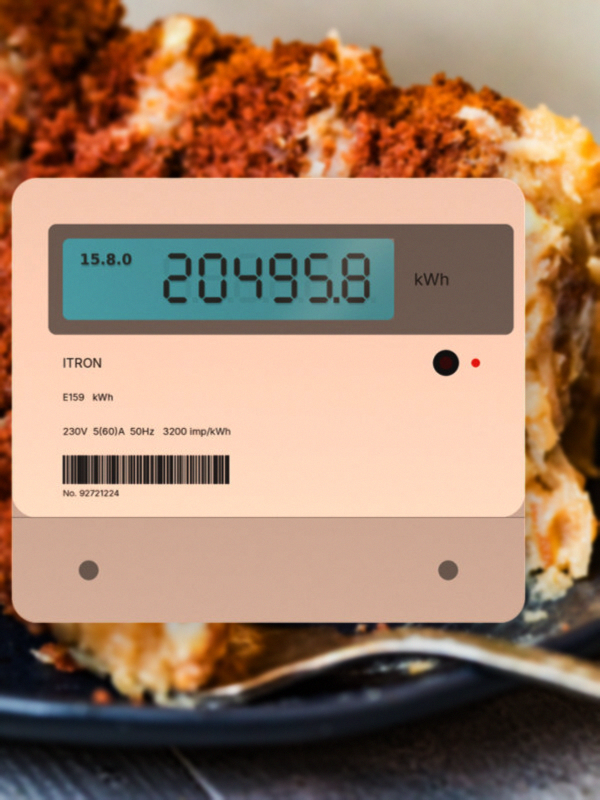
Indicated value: 20495.8 kWh
